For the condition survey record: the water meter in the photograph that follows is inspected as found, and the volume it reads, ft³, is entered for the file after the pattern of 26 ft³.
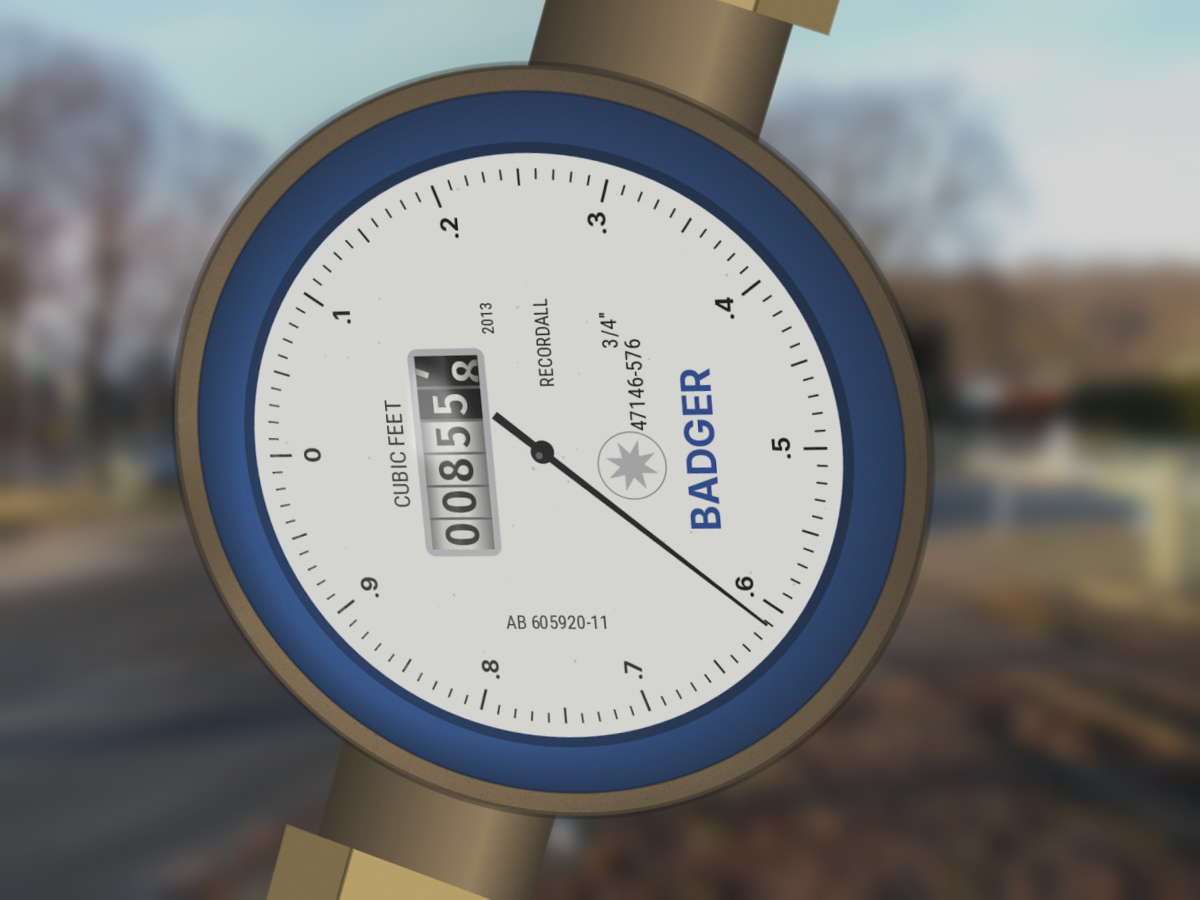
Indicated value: 8557.61 ft³
